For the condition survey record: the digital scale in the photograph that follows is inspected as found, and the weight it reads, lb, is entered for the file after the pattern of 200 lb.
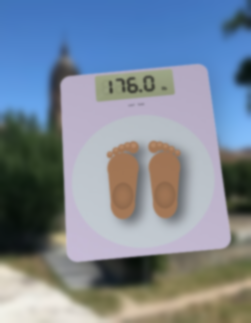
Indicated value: 176.0 lb
